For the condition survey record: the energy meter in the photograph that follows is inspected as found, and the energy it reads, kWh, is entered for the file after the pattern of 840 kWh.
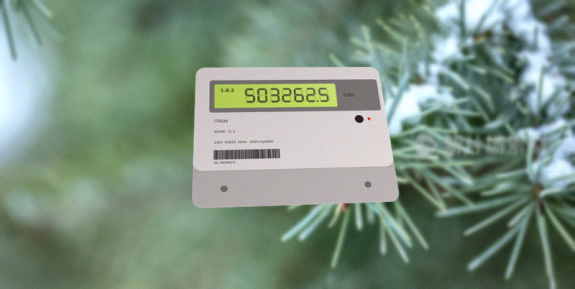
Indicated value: 503262.5 kWh
